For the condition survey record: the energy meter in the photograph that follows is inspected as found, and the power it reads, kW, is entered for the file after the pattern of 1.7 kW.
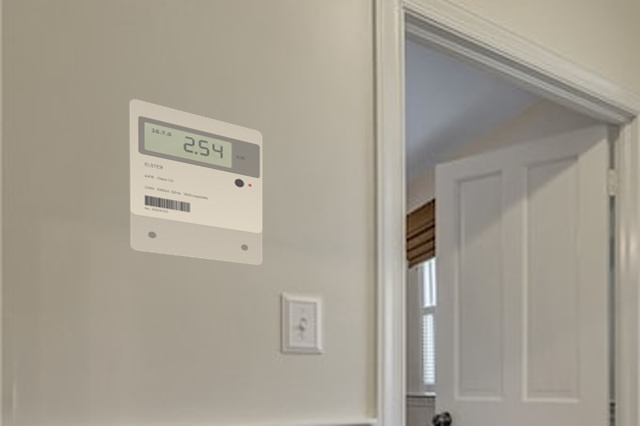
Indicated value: 2.54 kW
